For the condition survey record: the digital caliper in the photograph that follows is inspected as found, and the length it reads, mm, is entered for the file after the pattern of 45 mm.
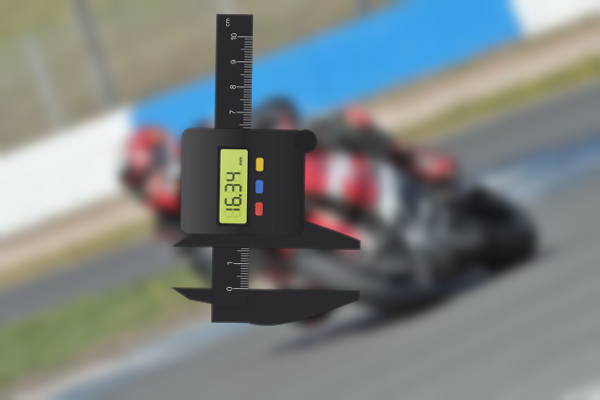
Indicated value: 16.34 mm
